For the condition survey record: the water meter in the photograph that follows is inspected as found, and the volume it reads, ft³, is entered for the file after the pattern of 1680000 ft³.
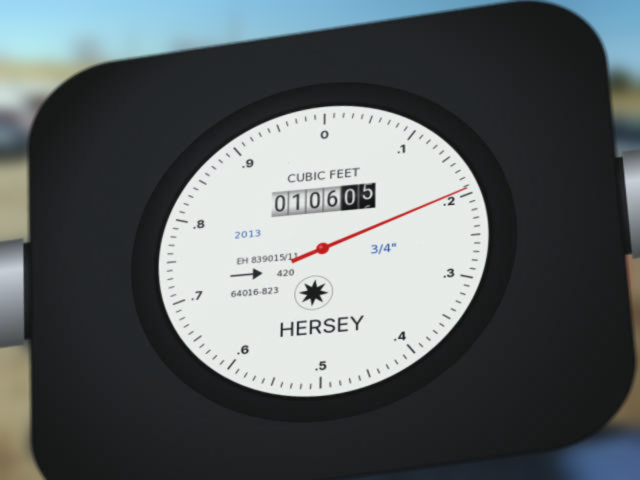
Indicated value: 10605.19 ft³
